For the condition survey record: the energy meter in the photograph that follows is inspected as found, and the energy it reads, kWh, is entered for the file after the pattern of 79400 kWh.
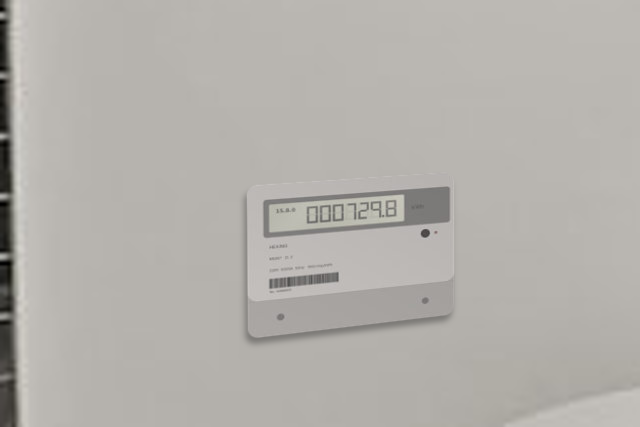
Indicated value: 729.8 kWh
